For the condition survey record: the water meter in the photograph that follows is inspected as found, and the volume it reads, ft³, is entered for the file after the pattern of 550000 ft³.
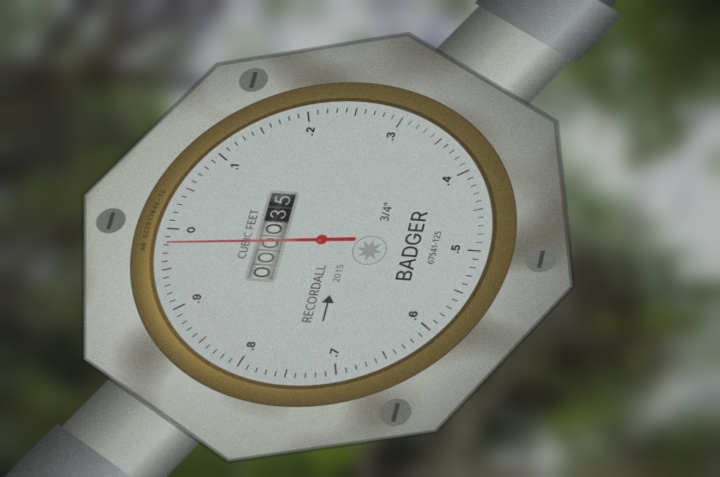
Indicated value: 34.98 ft³
